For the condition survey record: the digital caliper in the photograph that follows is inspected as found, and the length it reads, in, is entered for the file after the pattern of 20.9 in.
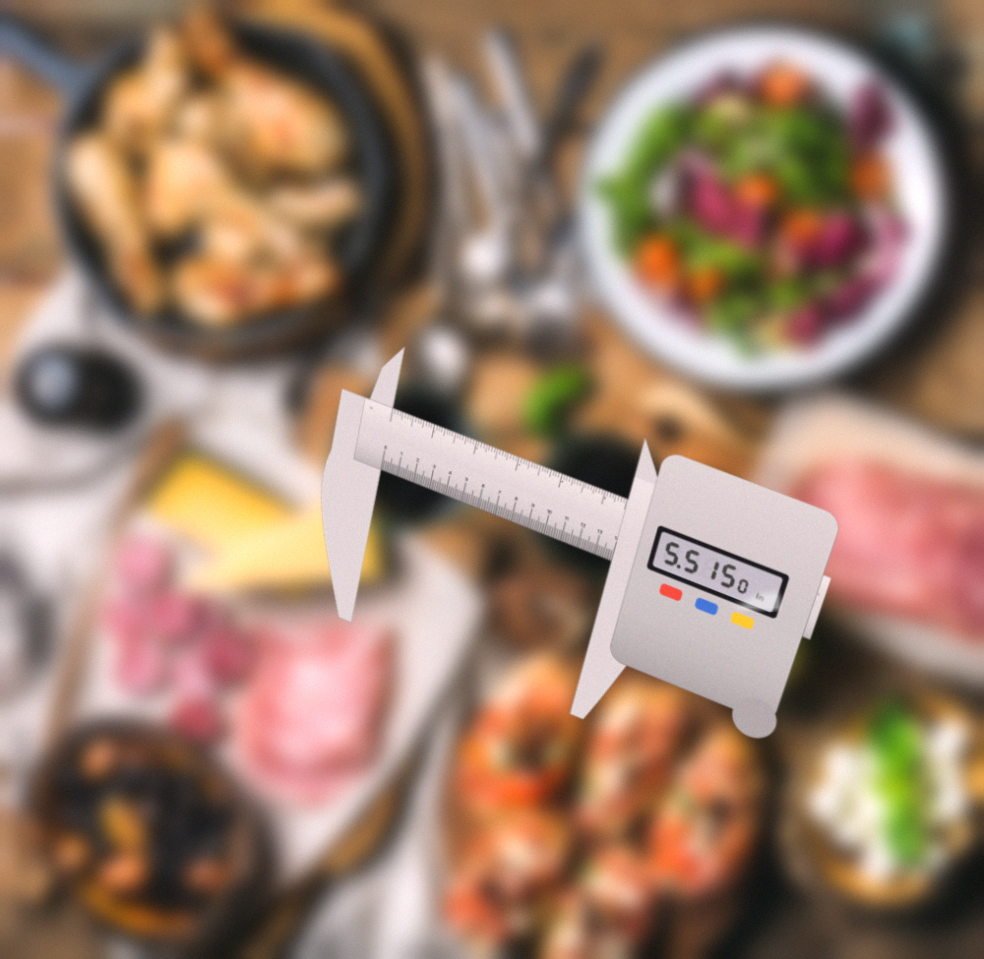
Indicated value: 5.5150 in
